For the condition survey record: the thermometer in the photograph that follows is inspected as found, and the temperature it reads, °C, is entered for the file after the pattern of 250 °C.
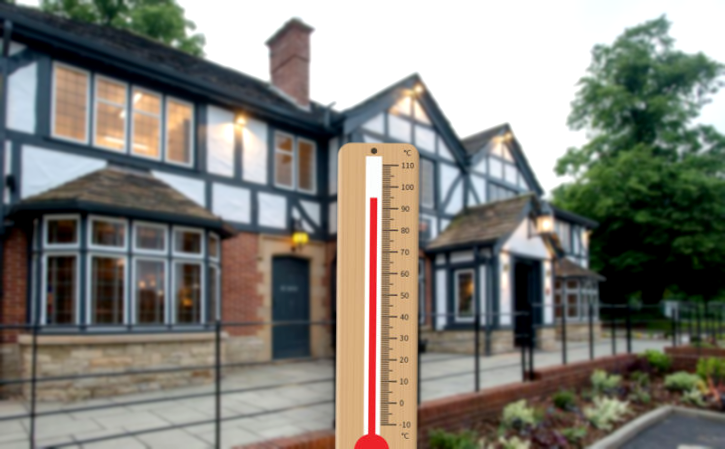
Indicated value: 95 °C
